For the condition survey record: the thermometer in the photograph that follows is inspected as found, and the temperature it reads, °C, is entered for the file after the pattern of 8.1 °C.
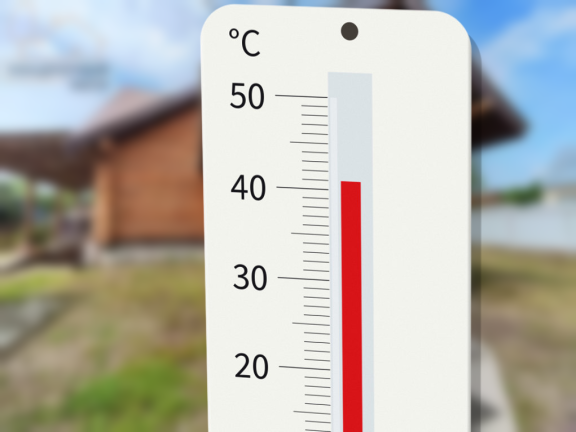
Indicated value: 41 °C
